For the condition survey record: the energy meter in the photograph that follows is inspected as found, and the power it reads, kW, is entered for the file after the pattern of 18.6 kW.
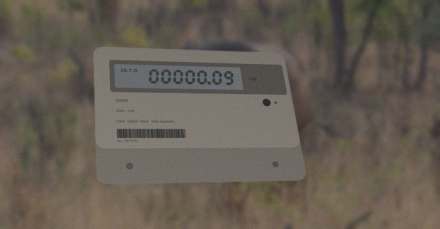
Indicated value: 0.09 kW
